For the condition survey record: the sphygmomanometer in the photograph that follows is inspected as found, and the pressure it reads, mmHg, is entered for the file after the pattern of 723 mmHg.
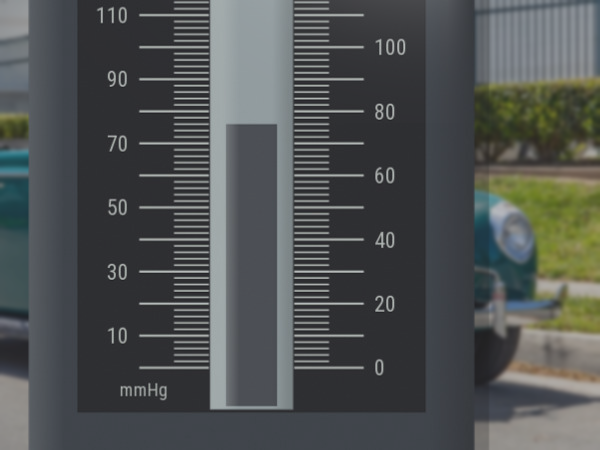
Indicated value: 76 mmHg
